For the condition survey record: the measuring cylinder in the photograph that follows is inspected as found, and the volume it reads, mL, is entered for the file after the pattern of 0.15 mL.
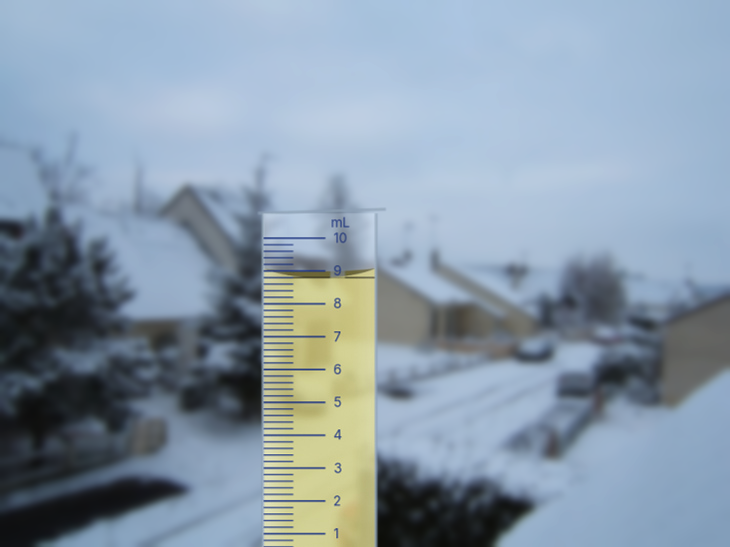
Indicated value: 8.8 mL
